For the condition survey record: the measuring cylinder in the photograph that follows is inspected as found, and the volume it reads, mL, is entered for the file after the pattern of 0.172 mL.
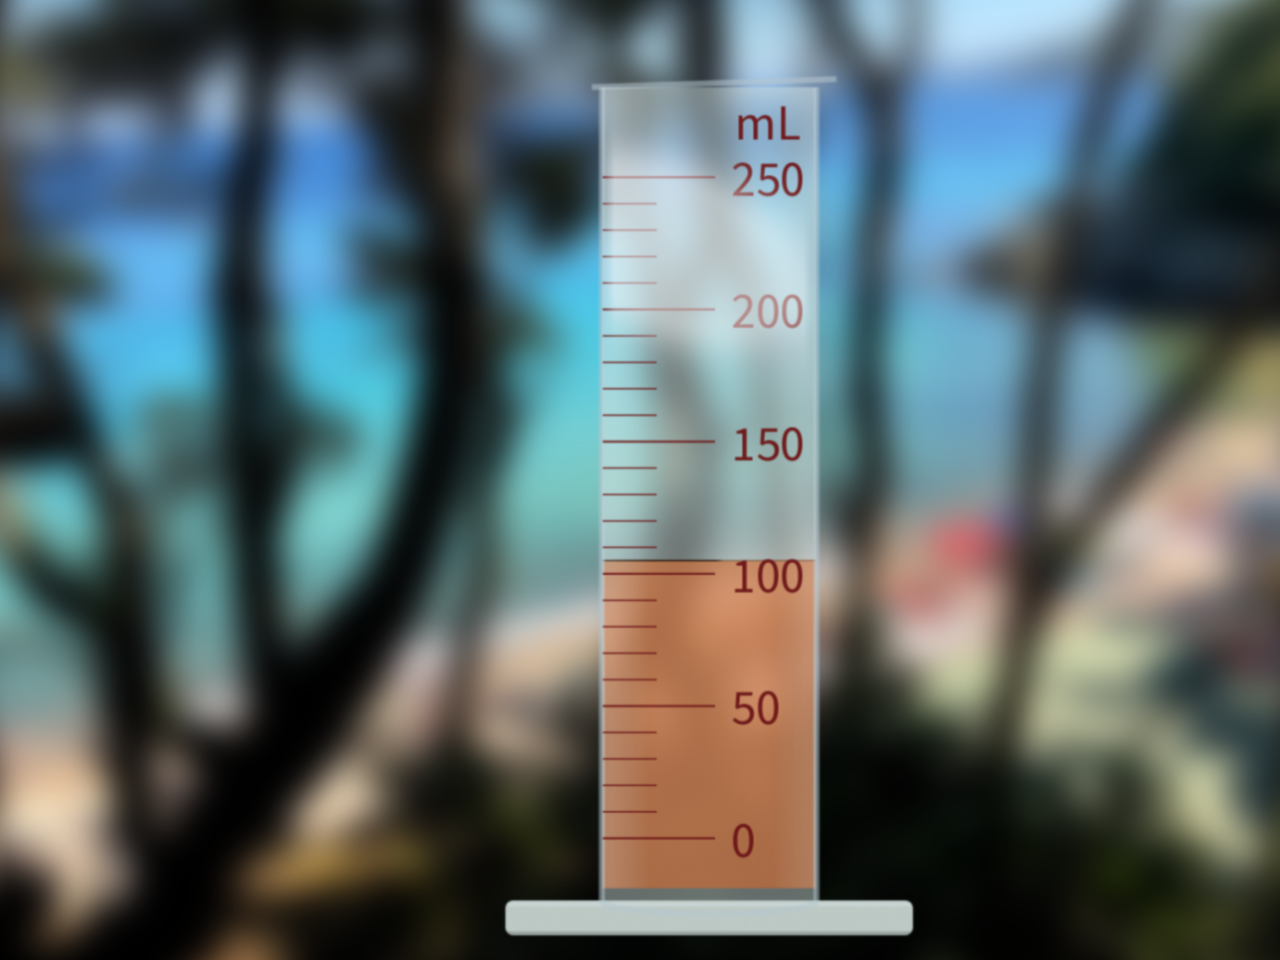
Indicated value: 105 mL
